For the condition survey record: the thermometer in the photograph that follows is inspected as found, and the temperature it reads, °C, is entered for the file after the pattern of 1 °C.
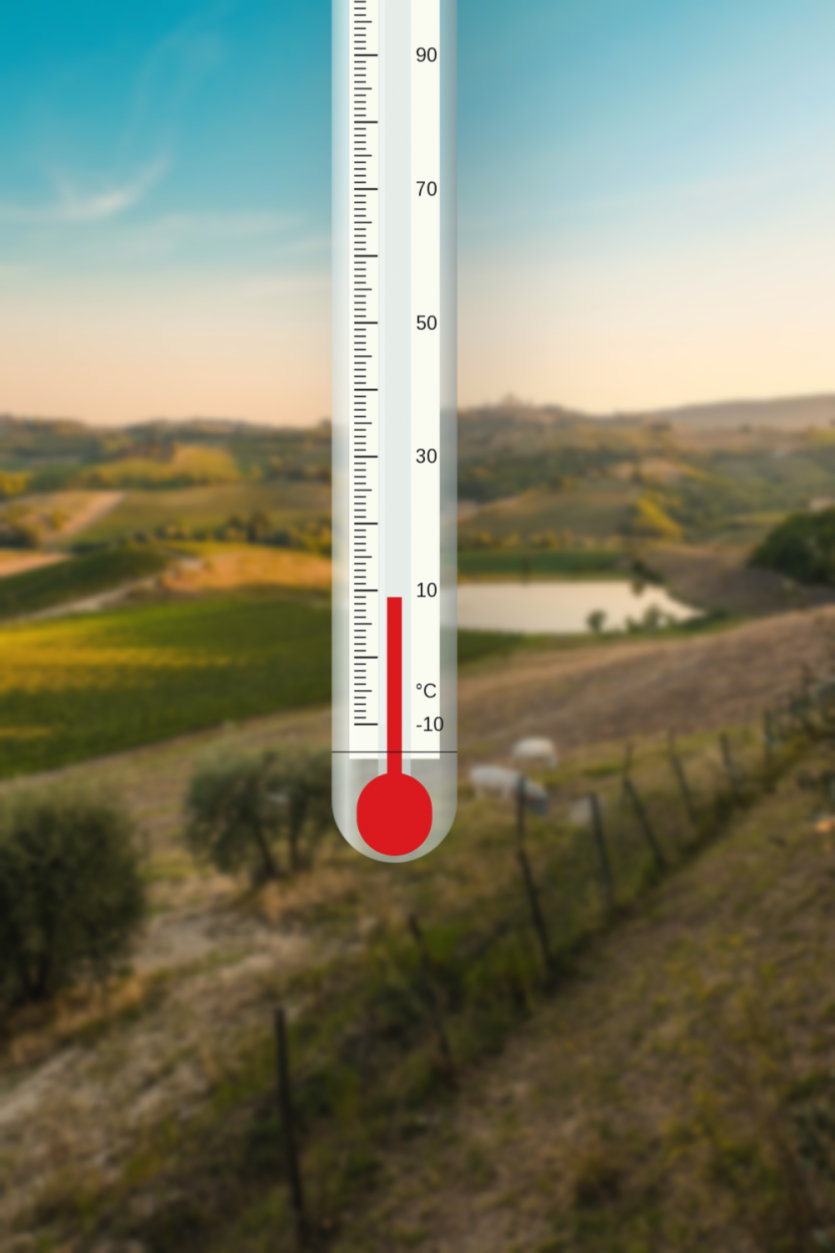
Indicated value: 9 °C
